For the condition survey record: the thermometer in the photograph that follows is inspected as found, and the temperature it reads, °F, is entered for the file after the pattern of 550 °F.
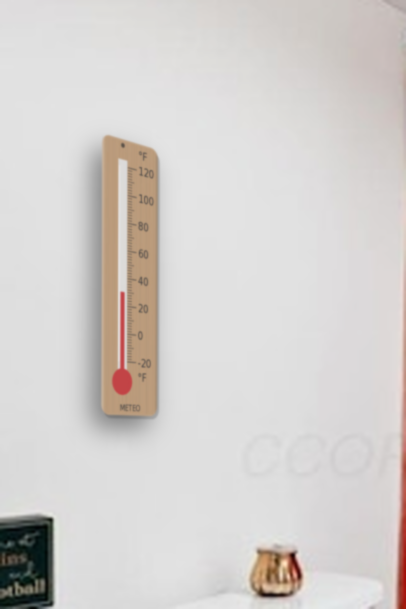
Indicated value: 30 °F
